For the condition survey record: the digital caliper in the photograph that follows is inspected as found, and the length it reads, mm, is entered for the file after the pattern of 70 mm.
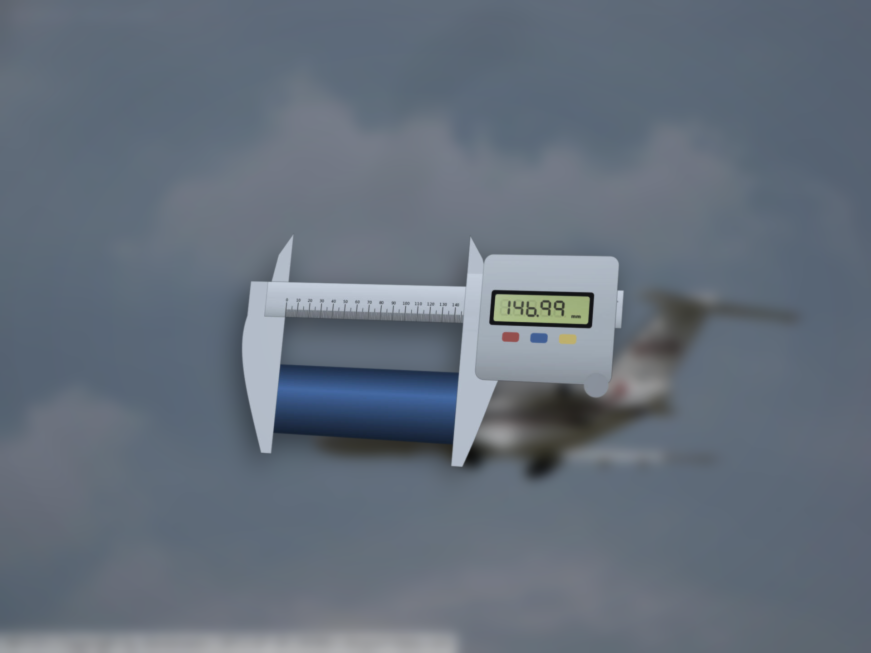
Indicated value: 146.99 mm
